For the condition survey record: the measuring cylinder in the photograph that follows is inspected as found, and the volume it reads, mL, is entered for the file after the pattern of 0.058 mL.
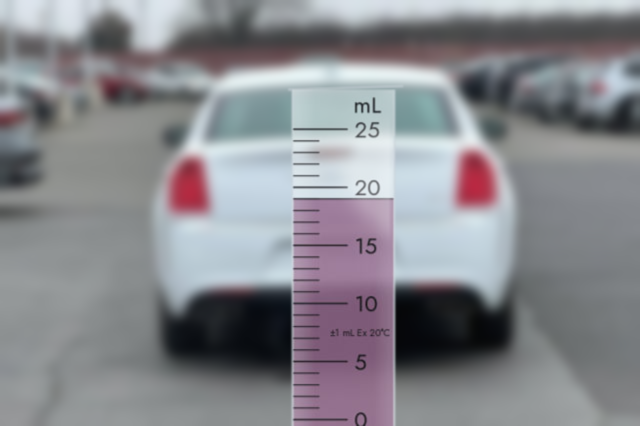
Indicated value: 19 mL
